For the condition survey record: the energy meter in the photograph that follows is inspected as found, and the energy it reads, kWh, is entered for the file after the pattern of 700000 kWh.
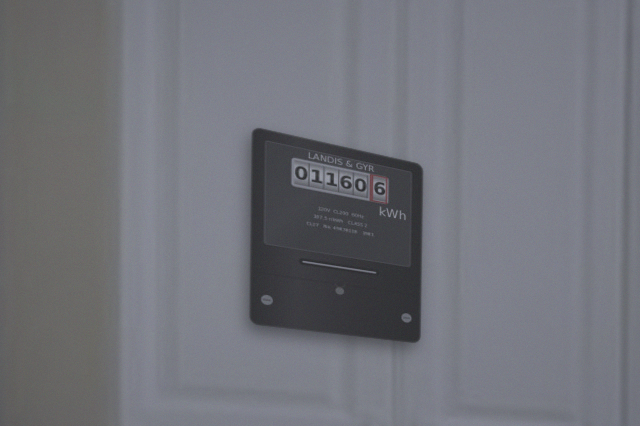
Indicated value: 1160.6 kWh
